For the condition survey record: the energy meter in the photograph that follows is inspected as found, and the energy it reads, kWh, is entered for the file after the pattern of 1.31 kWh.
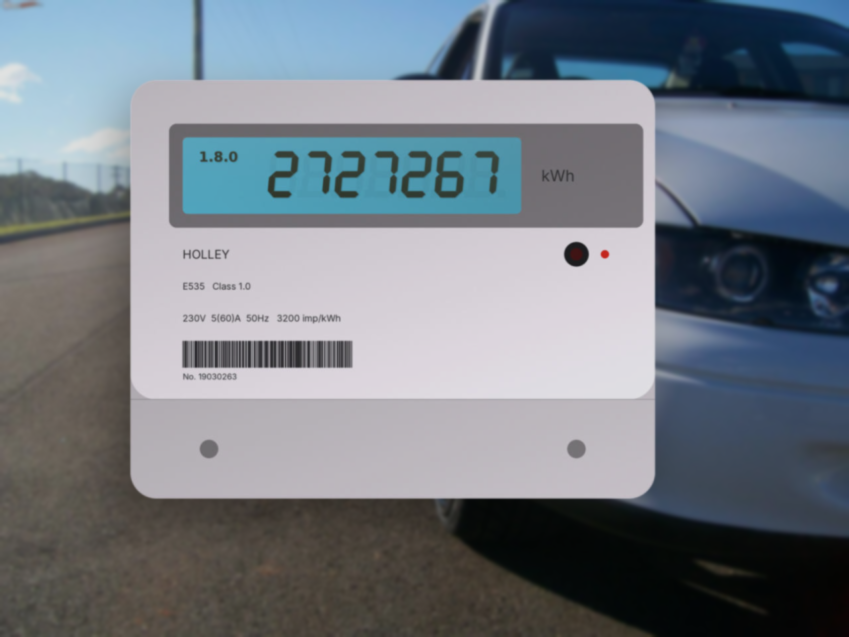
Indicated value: 2727267 kWh
